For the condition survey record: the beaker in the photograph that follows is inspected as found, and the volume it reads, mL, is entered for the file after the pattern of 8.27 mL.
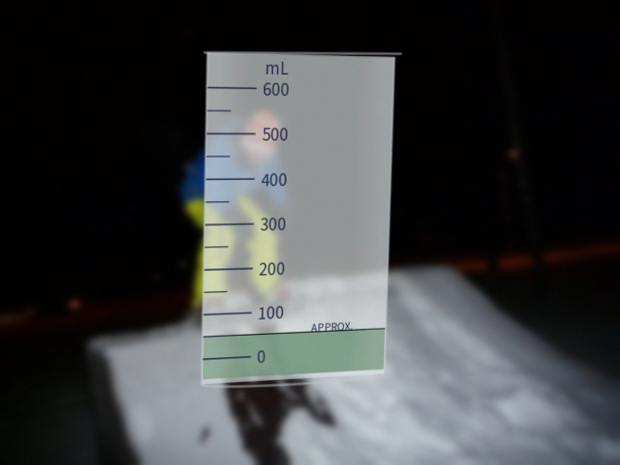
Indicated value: 50 mL
